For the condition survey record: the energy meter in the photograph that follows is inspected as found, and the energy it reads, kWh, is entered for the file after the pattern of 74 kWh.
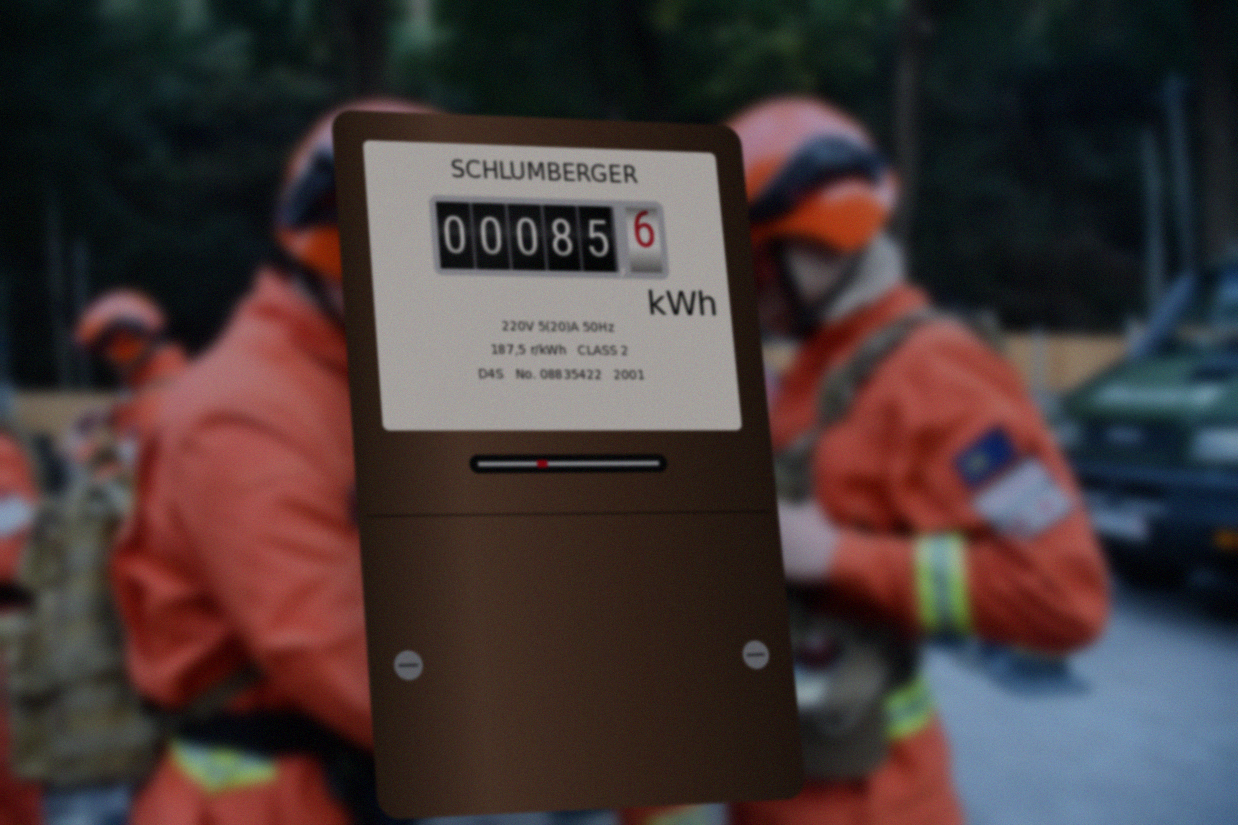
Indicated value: 85.6 kWh
